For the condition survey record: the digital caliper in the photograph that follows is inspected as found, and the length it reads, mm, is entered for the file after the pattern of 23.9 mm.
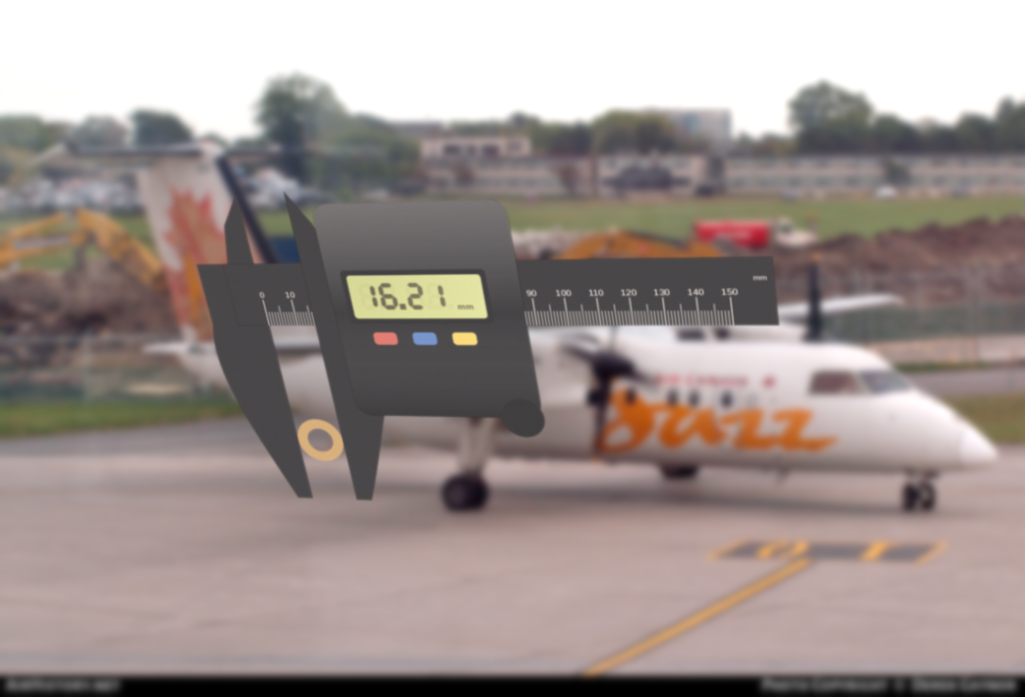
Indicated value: 16.21 mm
